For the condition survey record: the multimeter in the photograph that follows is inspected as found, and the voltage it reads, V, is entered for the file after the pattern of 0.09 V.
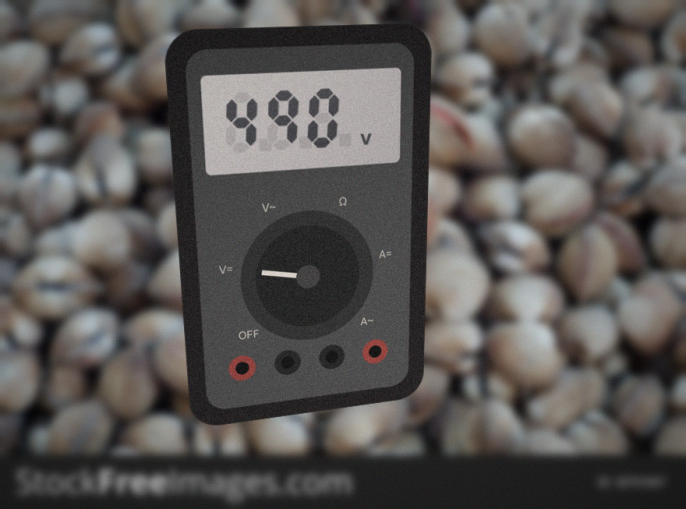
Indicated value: 490 V
